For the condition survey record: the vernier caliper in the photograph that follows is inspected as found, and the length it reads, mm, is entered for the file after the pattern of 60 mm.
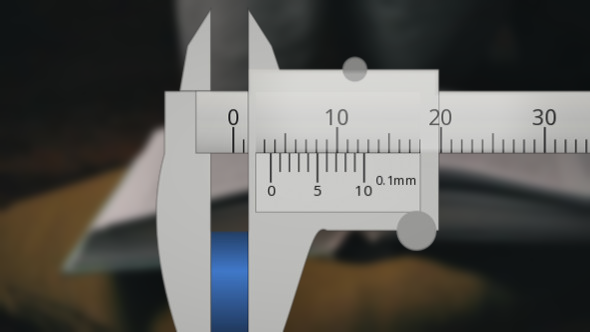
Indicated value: 3.6 mm
